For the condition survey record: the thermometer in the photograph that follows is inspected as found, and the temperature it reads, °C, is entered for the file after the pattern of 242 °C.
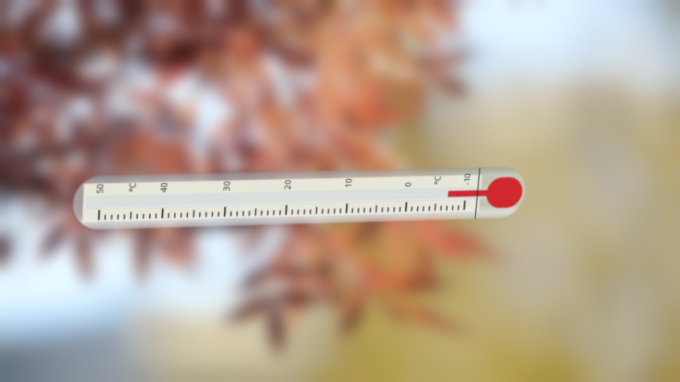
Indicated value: -7 °C
